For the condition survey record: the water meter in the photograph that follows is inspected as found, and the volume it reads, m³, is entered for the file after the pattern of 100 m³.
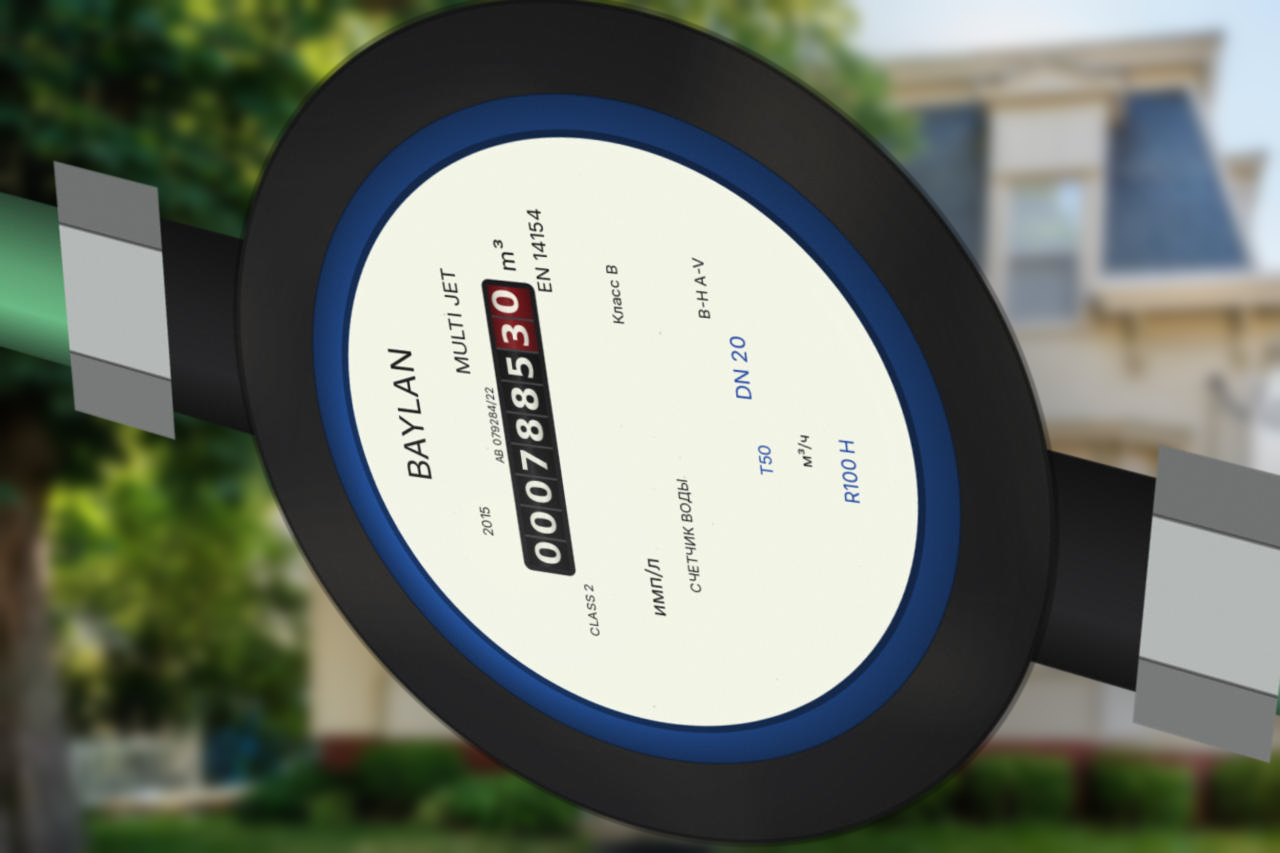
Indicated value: 7885.30 m³
